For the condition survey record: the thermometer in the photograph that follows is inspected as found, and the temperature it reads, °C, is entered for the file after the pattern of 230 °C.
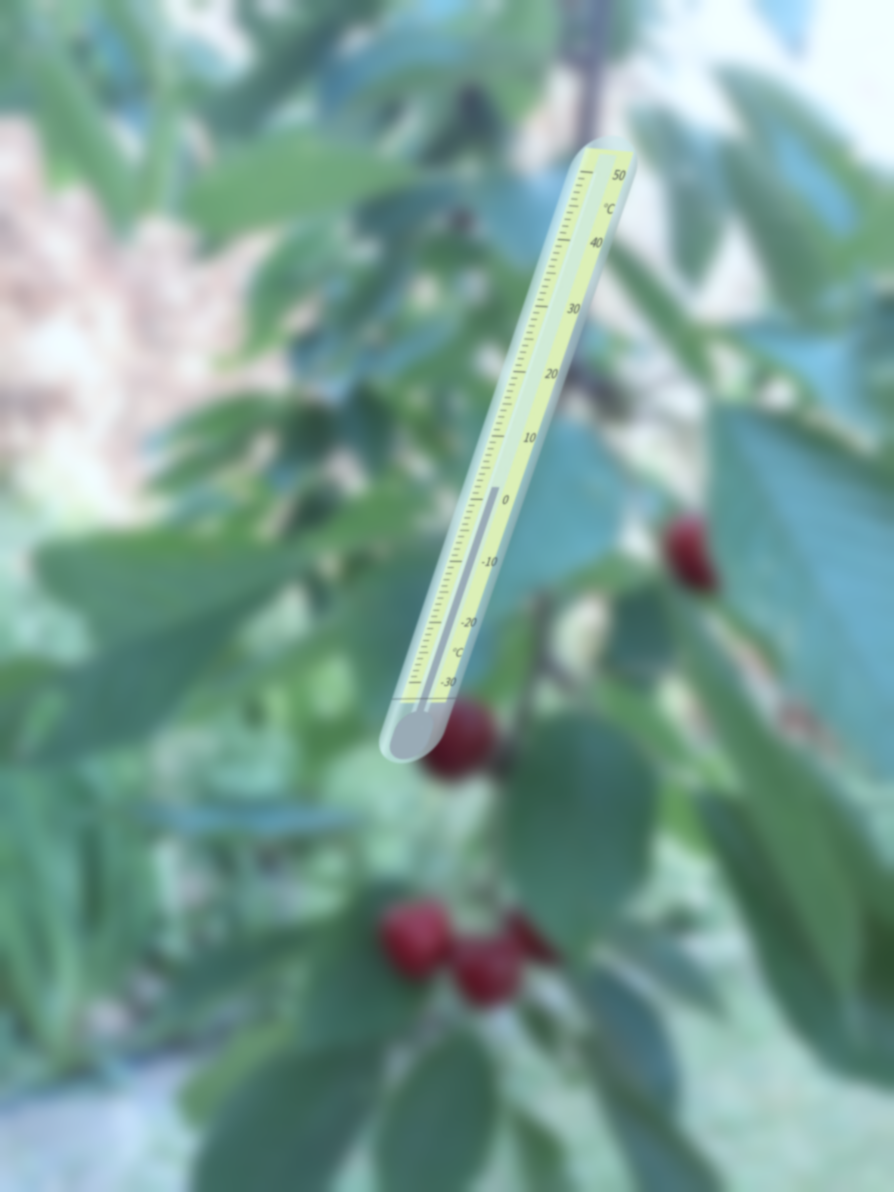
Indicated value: 2 °C
